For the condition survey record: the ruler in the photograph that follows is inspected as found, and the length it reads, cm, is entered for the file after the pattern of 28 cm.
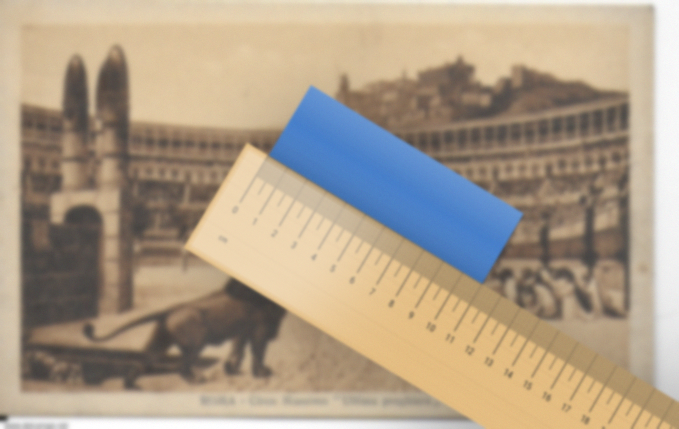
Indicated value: 11 cm
